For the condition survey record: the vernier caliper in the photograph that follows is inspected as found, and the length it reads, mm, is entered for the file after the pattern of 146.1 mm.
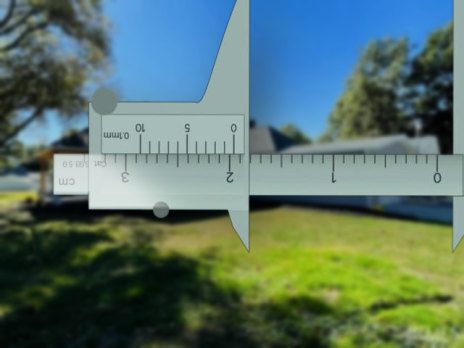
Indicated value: 19.6 mm
